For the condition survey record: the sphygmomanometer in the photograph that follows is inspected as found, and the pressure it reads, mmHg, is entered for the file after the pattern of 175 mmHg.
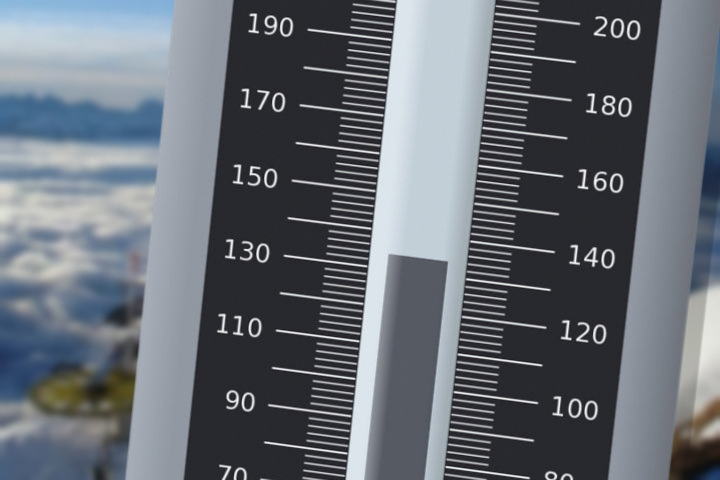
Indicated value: 134 mmHg
